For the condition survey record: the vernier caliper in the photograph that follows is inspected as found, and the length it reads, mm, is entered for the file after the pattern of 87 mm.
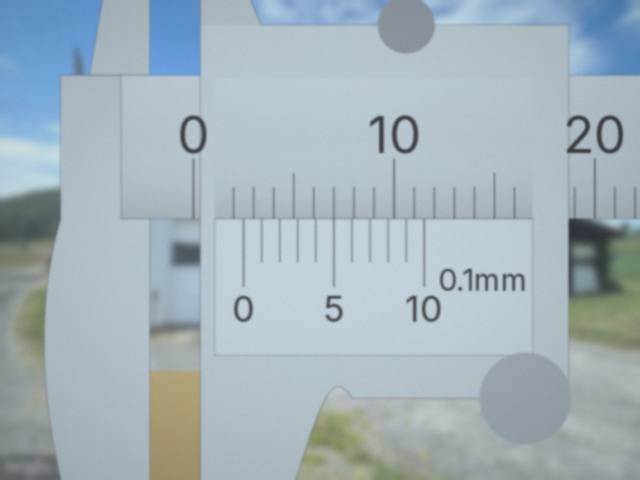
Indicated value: 2.5 mm
